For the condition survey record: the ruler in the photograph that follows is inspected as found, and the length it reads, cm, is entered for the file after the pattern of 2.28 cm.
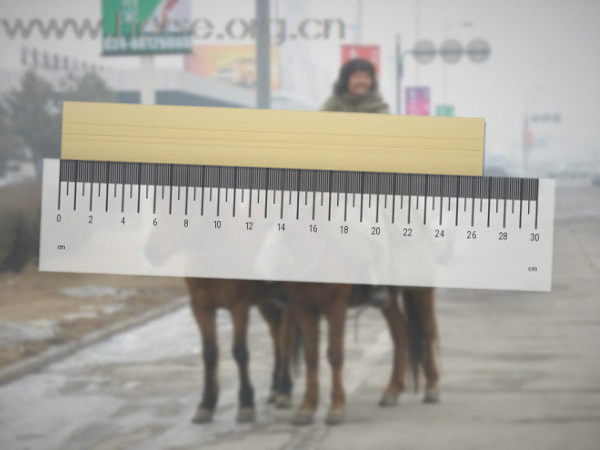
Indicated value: 26.5 cm
